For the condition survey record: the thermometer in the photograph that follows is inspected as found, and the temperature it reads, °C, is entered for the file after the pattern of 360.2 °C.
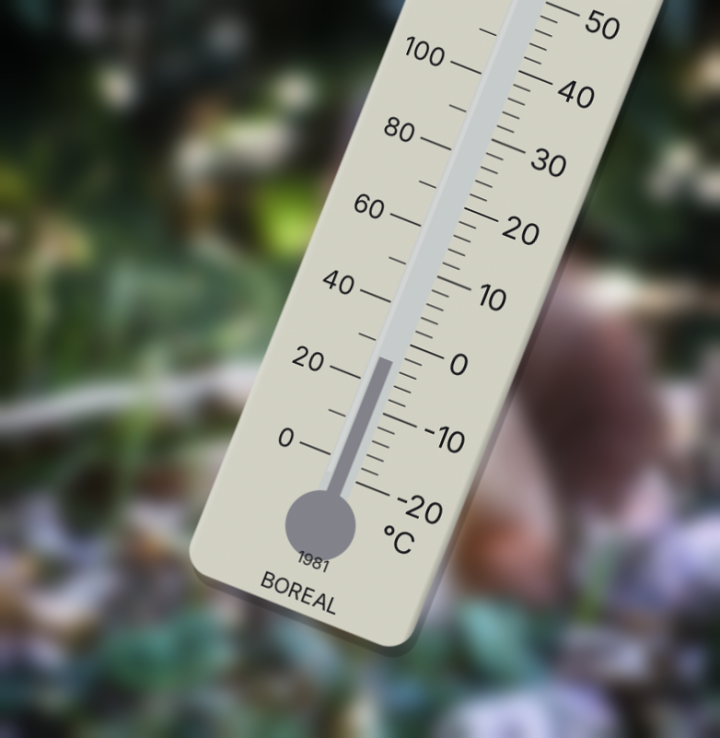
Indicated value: -3 °C
